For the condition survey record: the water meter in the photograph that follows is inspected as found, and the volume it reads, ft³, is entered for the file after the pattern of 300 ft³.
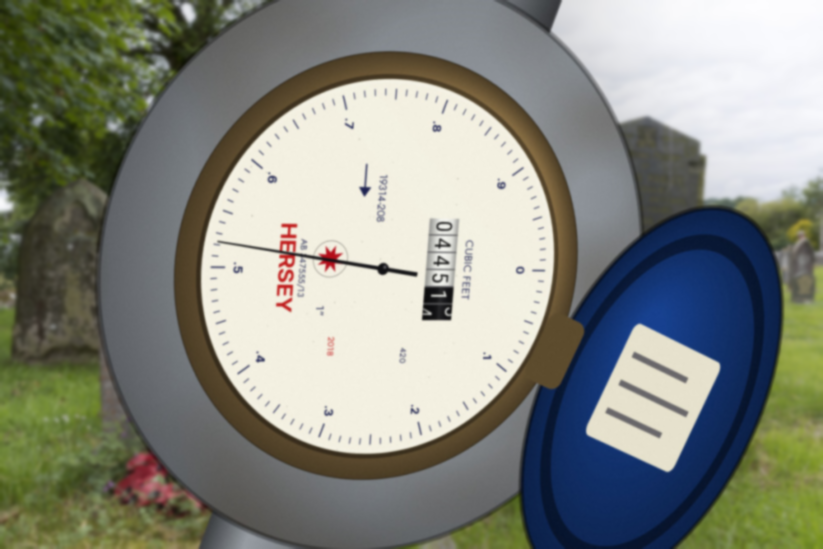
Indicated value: 44513.52 ft³
